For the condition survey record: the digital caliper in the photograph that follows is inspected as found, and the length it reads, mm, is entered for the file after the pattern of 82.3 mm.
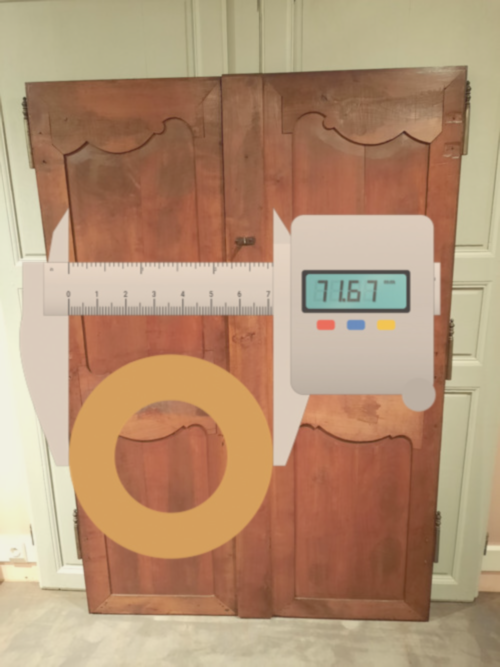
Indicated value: 71.67 mm
